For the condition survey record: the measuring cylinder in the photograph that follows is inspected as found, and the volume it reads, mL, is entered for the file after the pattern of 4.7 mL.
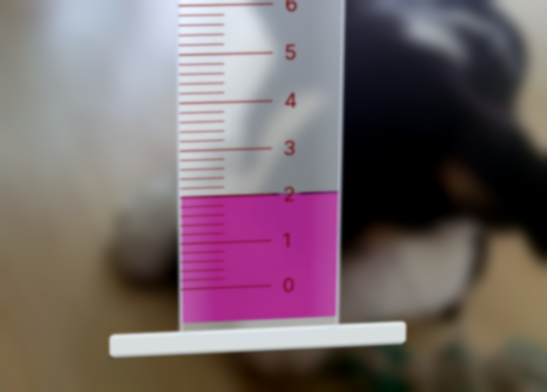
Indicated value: 2 mL
